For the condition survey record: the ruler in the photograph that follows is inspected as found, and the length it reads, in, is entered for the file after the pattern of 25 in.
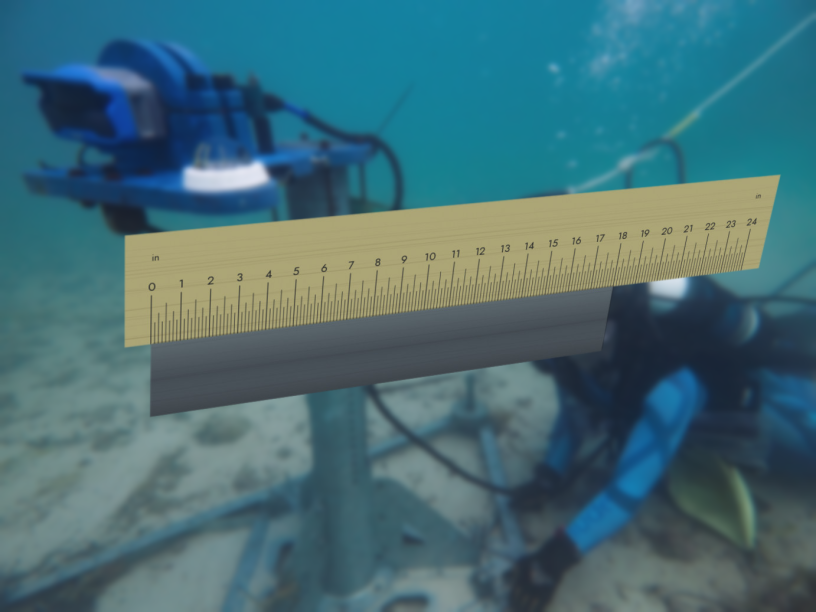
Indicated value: 18 in
